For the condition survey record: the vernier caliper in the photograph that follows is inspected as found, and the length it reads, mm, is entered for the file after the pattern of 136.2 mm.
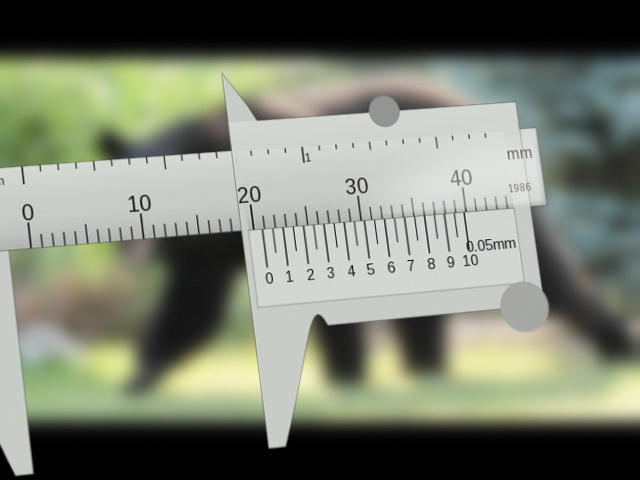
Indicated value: 20.8 mm
